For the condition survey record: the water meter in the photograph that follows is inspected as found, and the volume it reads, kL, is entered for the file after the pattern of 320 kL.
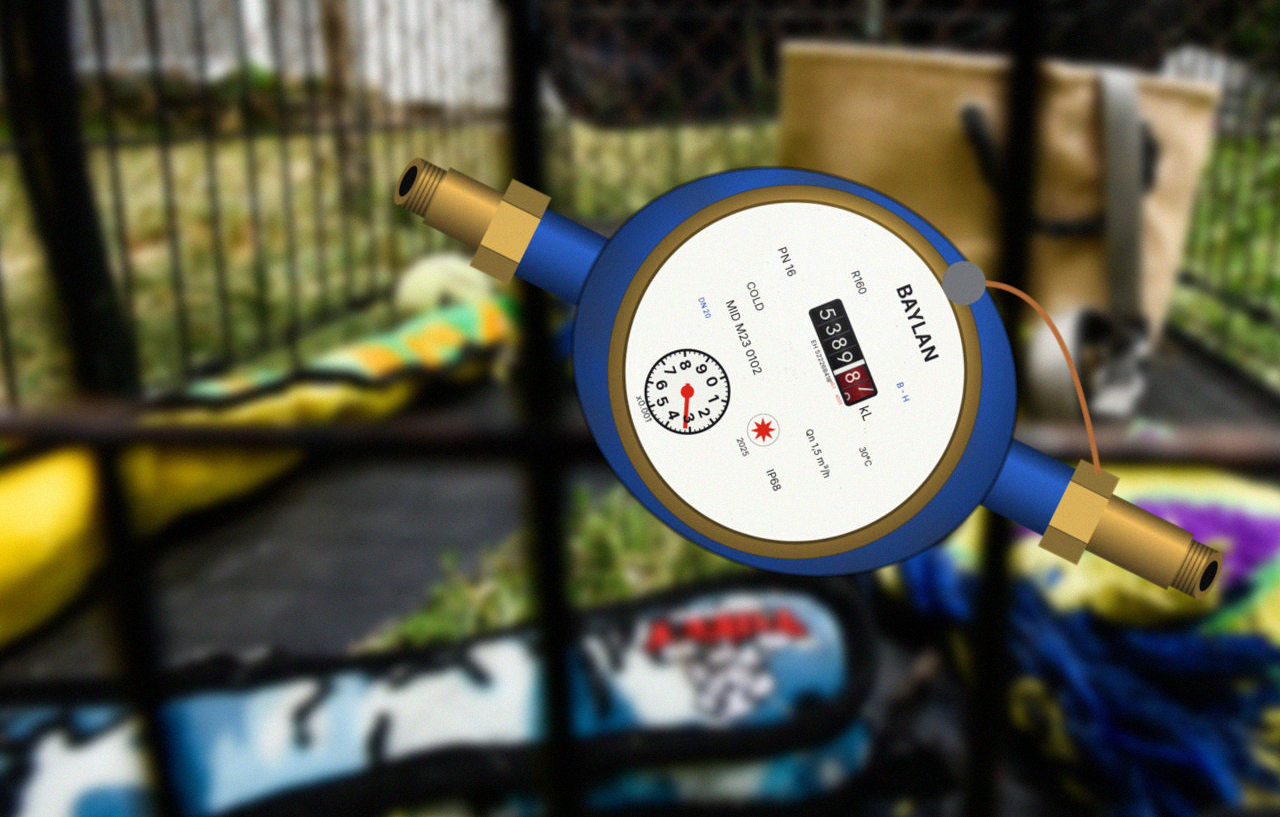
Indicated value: 5389.873 kL
